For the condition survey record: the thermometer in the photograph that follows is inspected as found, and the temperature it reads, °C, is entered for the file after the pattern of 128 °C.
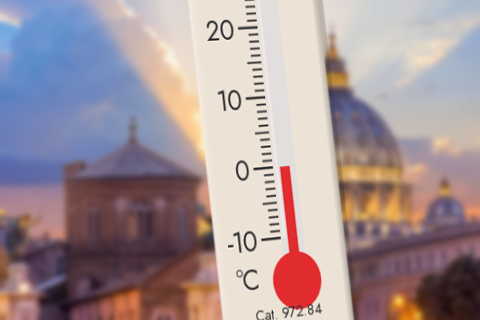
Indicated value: 0 °C
